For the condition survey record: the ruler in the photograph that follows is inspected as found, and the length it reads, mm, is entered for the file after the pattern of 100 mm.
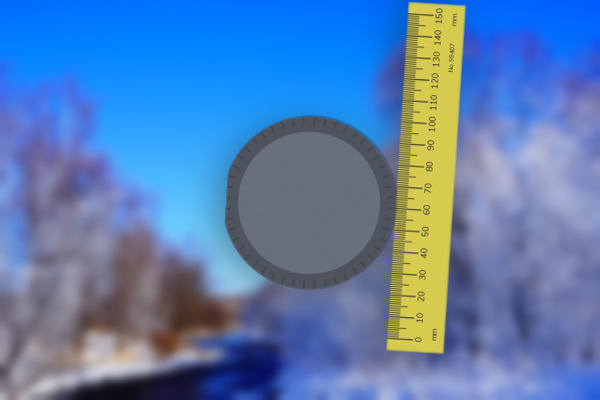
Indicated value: 80 mm
